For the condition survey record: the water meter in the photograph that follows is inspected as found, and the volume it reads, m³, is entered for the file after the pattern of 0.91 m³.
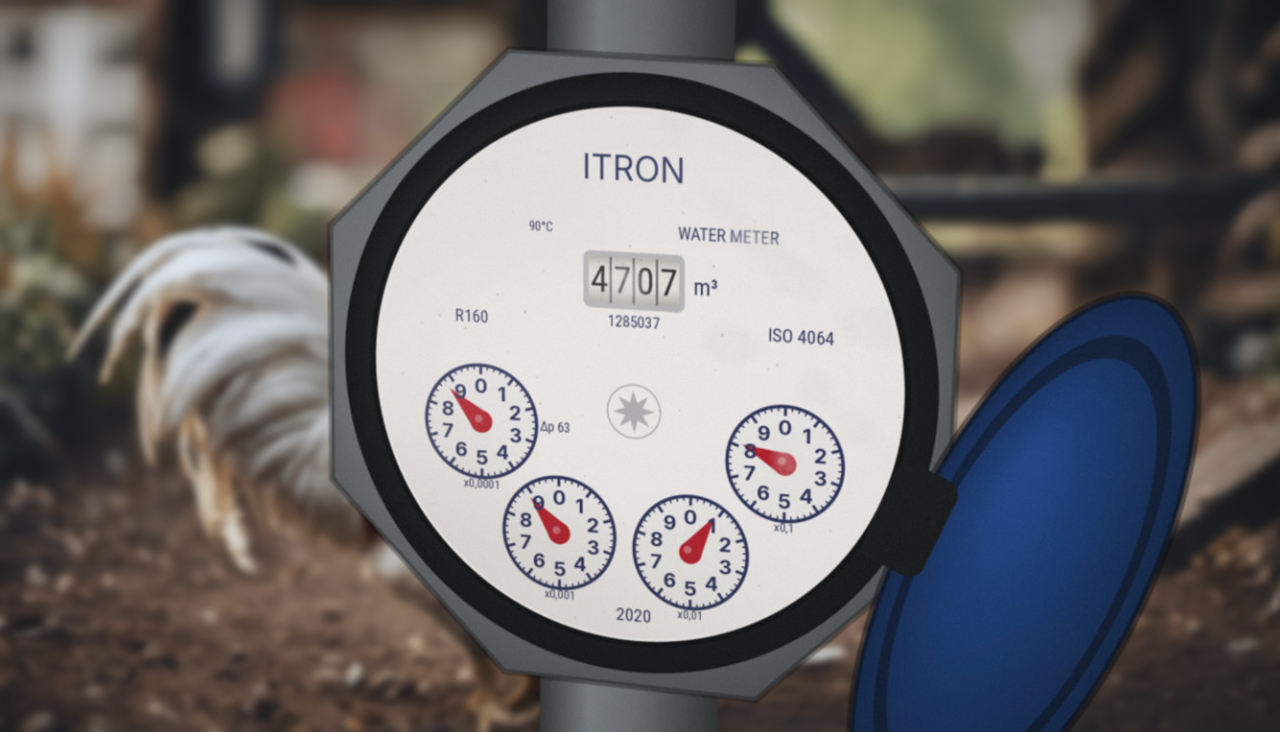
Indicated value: 4707.8088 m³
